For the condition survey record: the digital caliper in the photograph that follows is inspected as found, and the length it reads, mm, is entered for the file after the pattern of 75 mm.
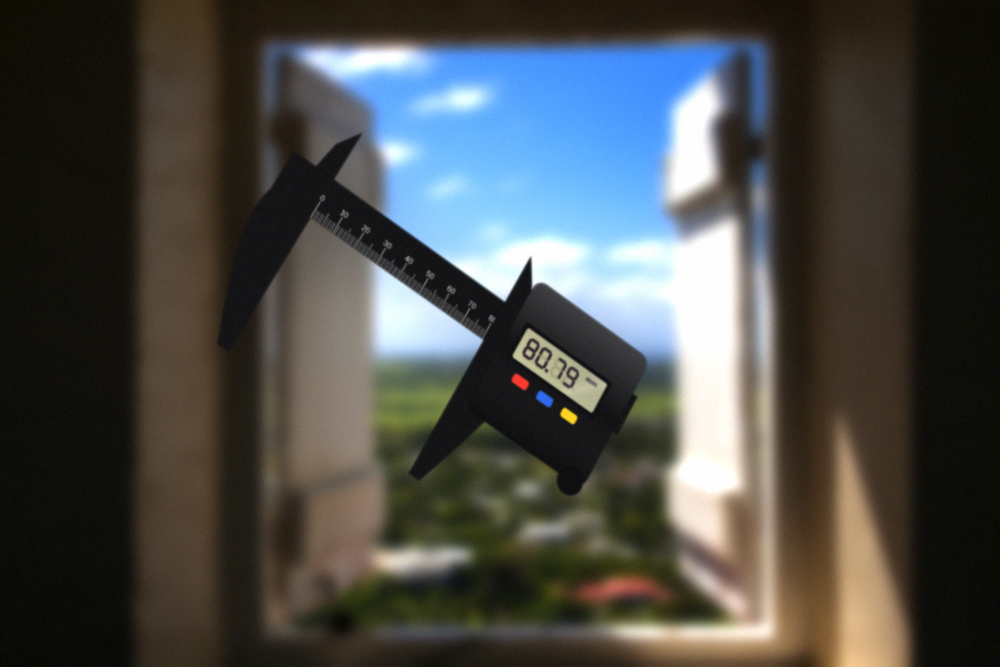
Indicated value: 80.79 mm
